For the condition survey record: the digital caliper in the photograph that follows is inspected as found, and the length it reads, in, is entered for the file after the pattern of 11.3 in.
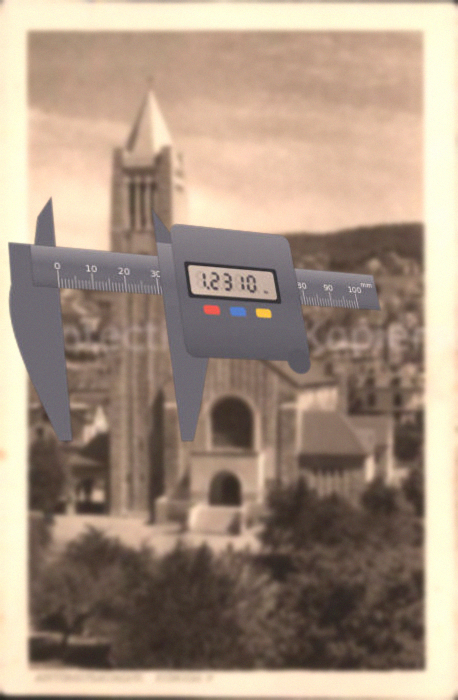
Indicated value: 1.2310 in
